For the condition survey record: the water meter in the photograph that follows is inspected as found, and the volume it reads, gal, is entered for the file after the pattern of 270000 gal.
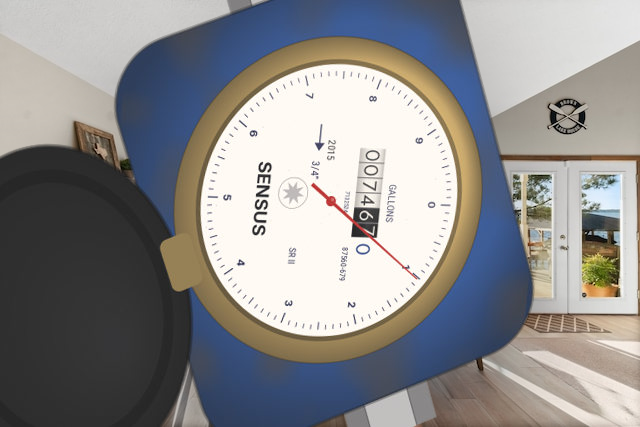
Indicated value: 74671.0 gal
